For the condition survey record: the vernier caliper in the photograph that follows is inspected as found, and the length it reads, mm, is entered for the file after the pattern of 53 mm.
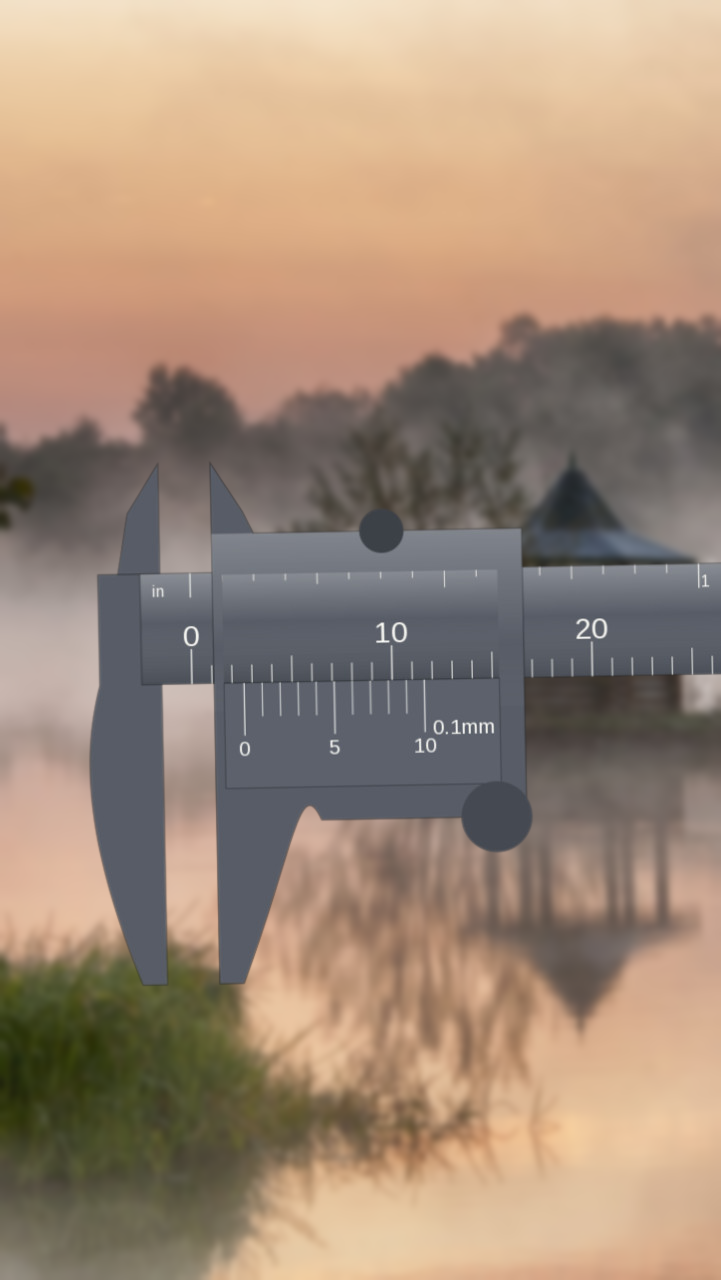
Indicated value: 2.6 mm
